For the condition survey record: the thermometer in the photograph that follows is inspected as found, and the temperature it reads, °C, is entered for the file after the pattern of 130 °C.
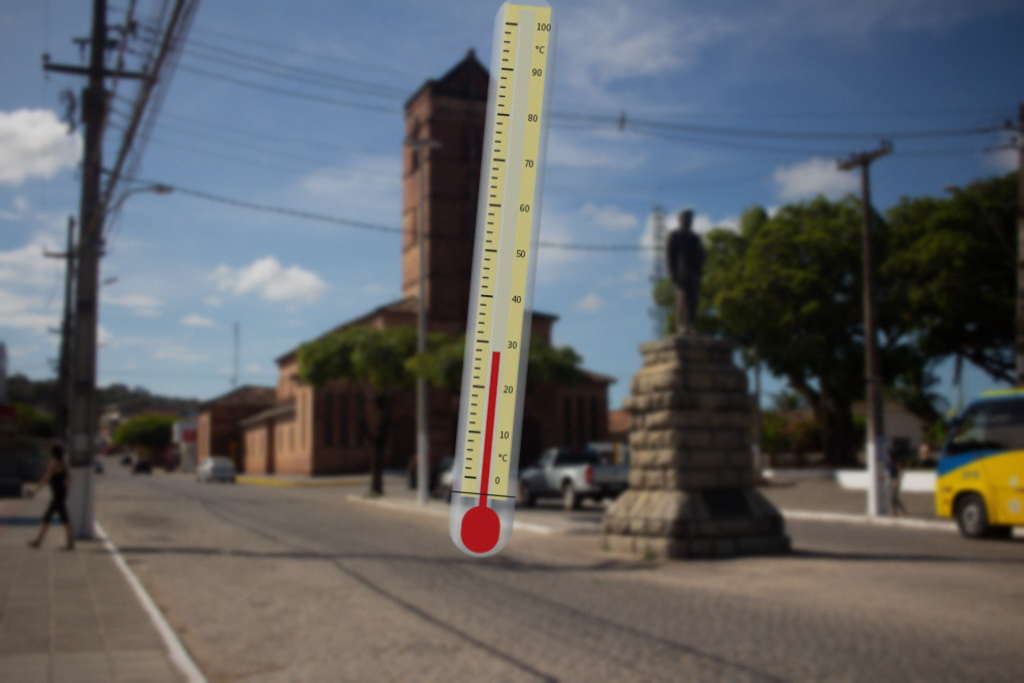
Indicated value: 28 °C
